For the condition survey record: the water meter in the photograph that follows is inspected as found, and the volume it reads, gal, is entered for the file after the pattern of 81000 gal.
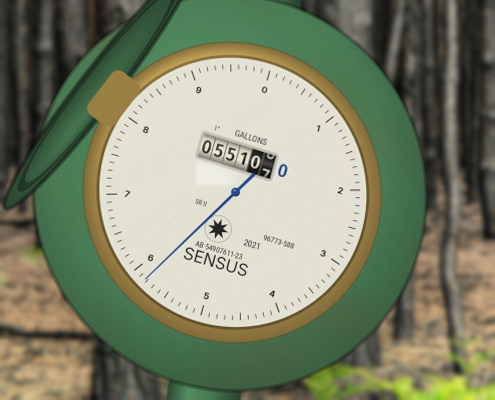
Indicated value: 551065.8 gal
